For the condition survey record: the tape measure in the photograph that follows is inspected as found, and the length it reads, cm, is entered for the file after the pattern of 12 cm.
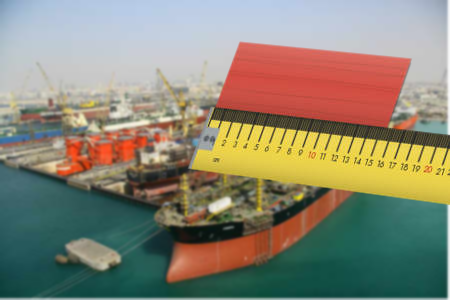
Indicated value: 15.5 cm
